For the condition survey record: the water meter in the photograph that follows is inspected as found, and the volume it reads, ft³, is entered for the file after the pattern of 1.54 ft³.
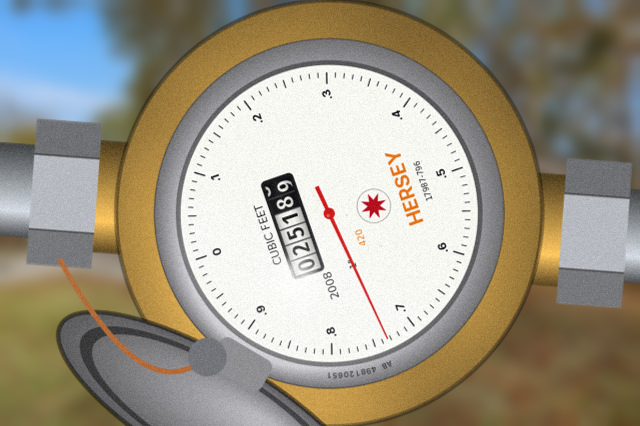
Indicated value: 25188.73 ft³
